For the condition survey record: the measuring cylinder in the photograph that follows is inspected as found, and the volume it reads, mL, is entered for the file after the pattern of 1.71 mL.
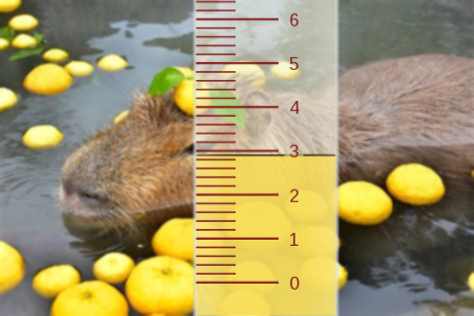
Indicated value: 2.9 mL
